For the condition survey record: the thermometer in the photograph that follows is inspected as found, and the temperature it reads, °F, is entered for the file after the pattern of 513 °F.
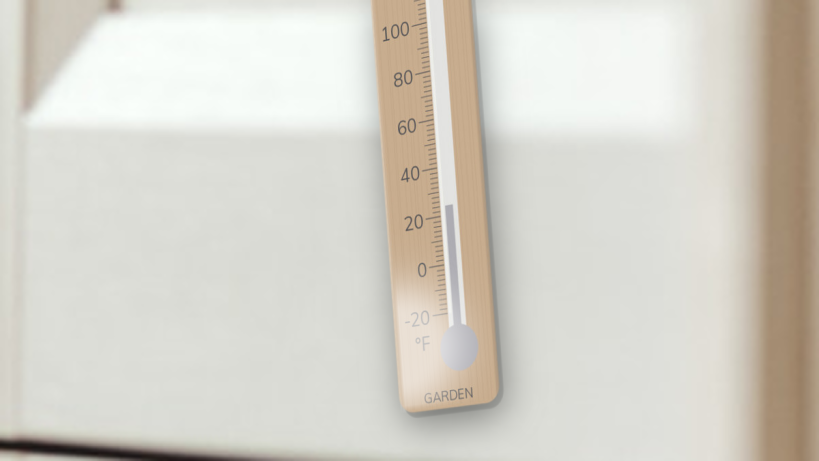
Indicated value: 24 °F
